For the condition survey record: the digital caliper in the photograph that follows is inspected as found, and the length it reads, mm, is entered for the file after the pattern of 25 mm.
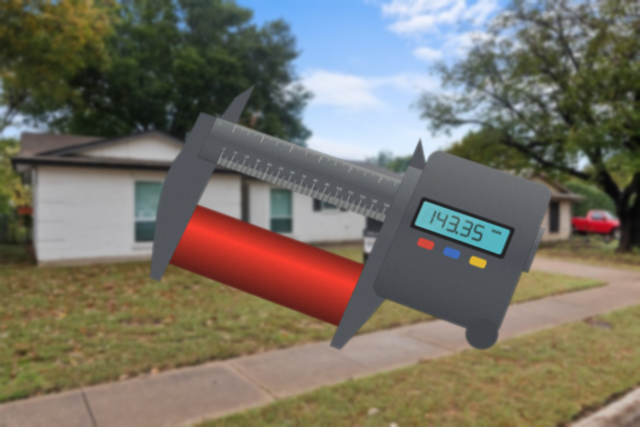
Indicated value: 143.35 mm
